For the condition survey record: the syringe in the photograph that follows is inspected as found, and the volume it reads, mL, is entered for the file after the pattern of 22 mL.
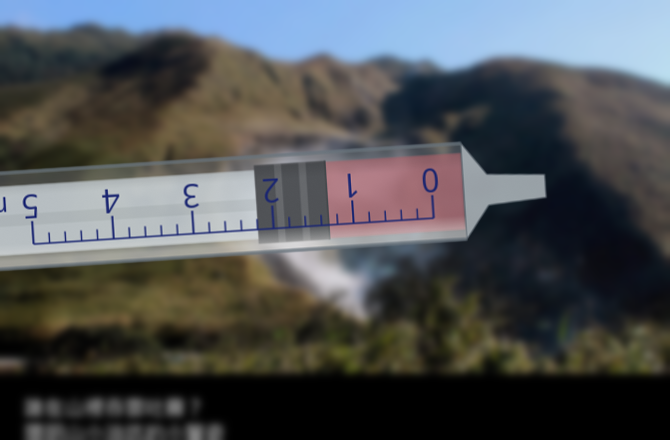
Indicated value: 1.3 mL
